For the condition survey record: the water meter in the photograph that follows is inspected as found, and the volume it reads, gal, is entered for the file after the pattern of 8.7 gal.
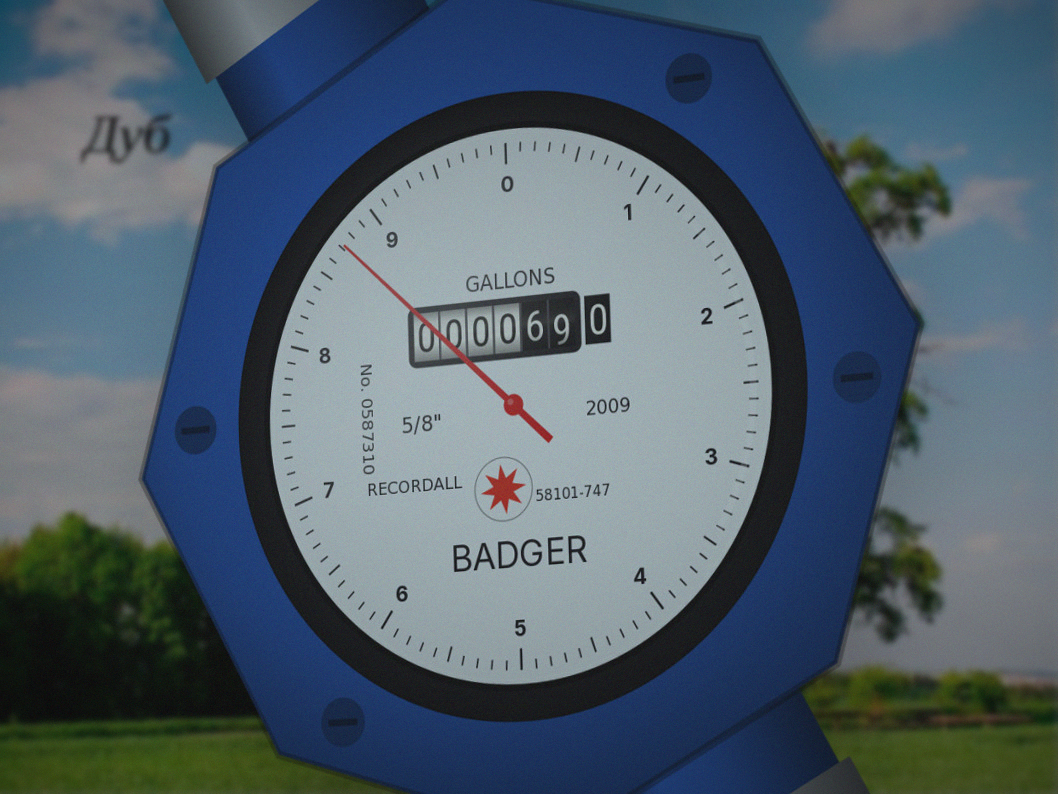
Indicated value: 688.7 gal
